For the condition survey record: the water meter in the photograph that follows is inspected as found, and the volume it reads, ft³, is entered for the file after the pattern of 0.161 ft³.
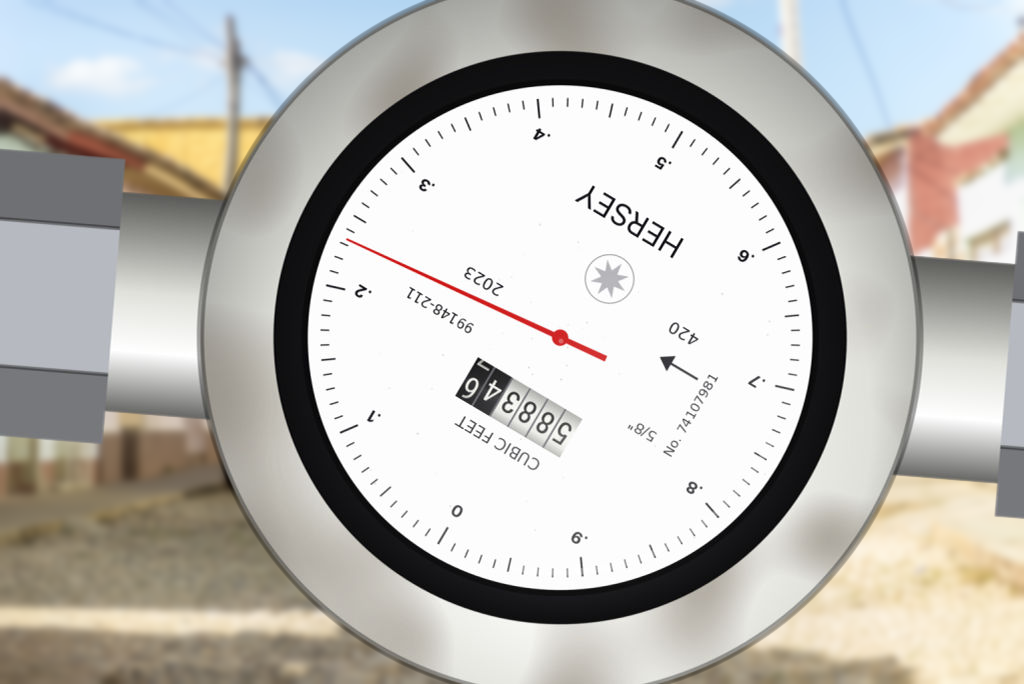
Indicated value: 588346.23 ft³
